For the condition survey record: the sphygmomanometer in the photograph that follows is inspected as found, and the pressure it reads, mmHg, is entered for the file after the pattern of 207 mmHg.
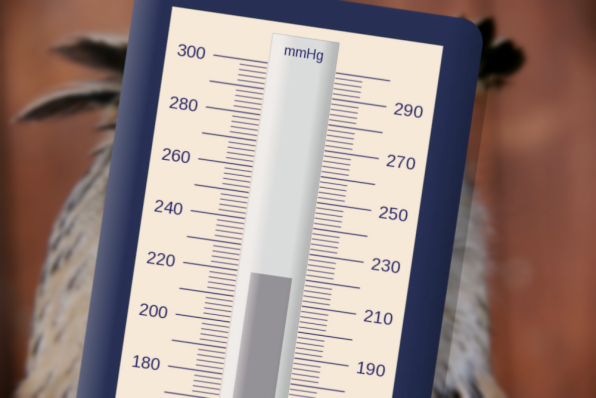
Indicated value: 220 mmHg
